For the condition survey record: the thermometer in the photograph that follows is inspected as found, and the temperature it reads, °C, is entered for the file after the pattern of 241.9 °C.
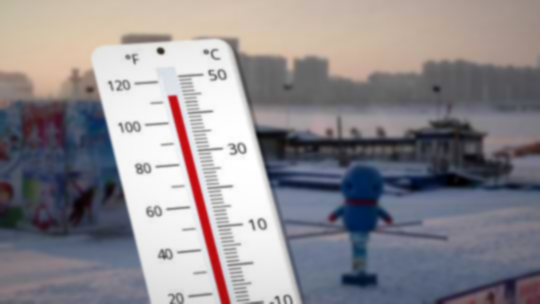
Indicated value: 45 °C
